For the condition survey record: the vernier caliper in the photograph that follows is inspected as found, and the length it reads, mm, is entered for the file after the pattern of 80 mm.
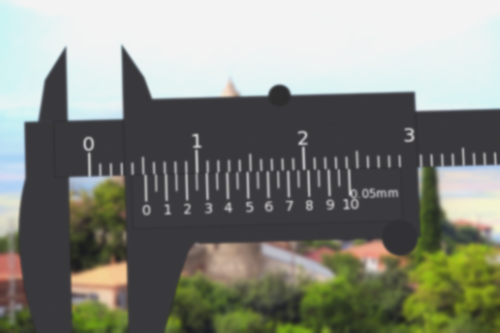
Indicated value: 5.2 mm
